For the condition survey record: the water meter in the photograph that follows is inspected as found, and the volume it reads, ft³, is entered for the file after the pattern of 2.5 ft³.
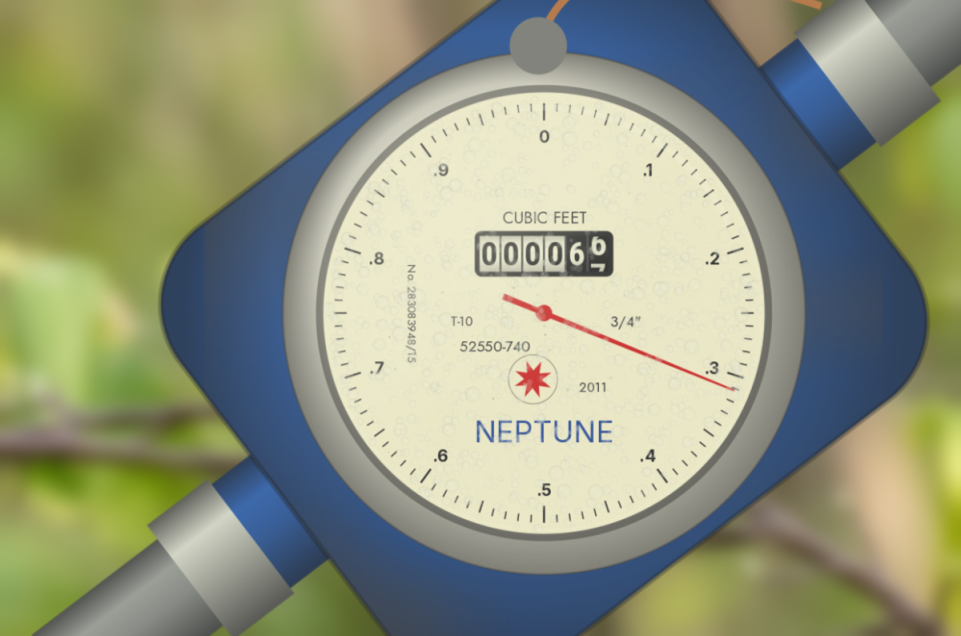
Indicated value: 66.31 ft³
